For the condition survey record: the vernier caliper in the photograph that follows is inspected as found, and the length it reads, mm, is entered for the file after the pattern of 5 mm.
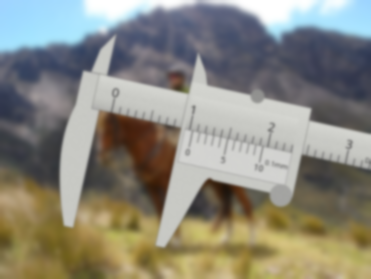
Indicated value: 10.4 mm
